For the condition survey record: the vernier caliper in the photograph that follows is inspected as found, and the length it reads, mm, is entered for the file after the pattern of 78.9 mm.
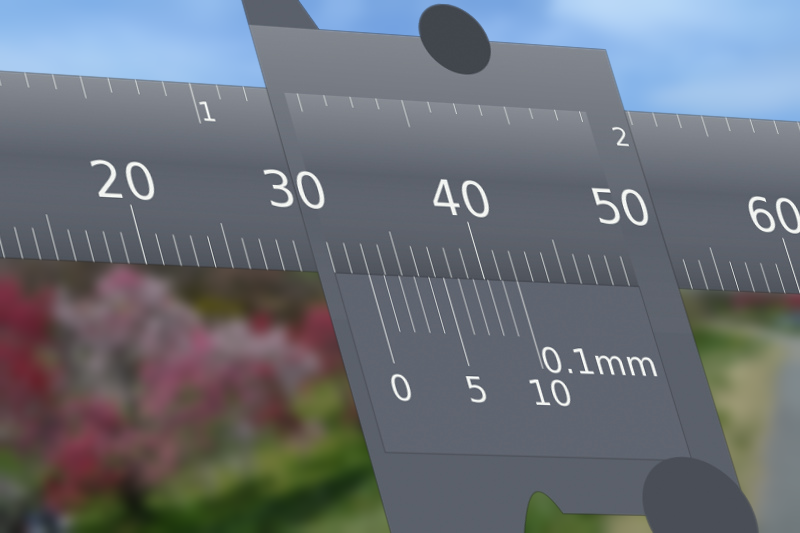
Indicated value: 33.0 mm
